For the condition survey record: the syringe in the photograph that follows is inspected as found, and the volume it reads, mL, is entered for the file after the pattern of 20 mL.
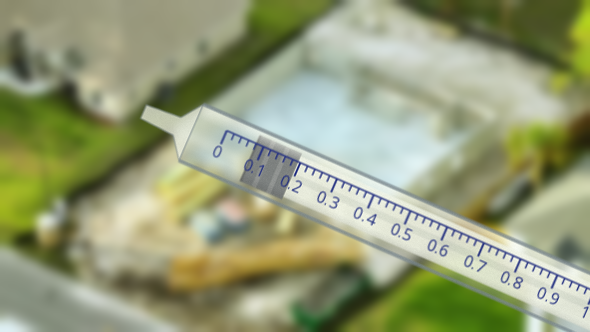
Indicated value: 0.08 mL
